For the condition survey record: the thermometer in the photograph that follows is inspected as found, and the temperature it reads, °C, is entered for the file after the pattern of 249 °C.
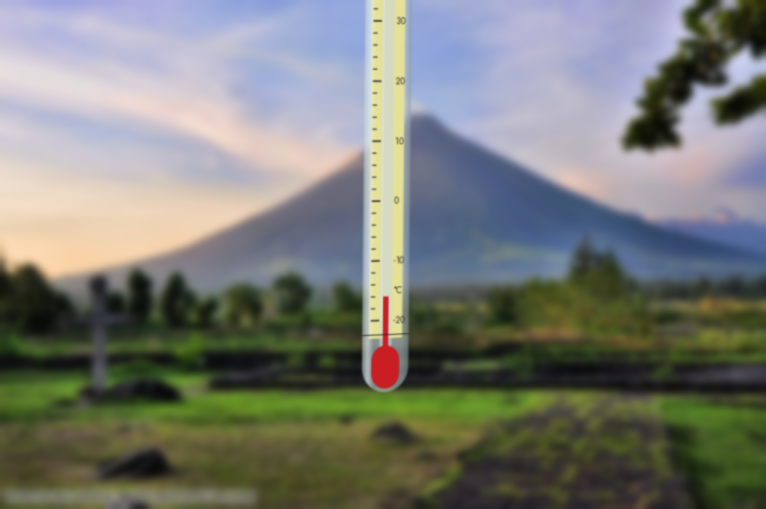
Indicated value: -16 °C
